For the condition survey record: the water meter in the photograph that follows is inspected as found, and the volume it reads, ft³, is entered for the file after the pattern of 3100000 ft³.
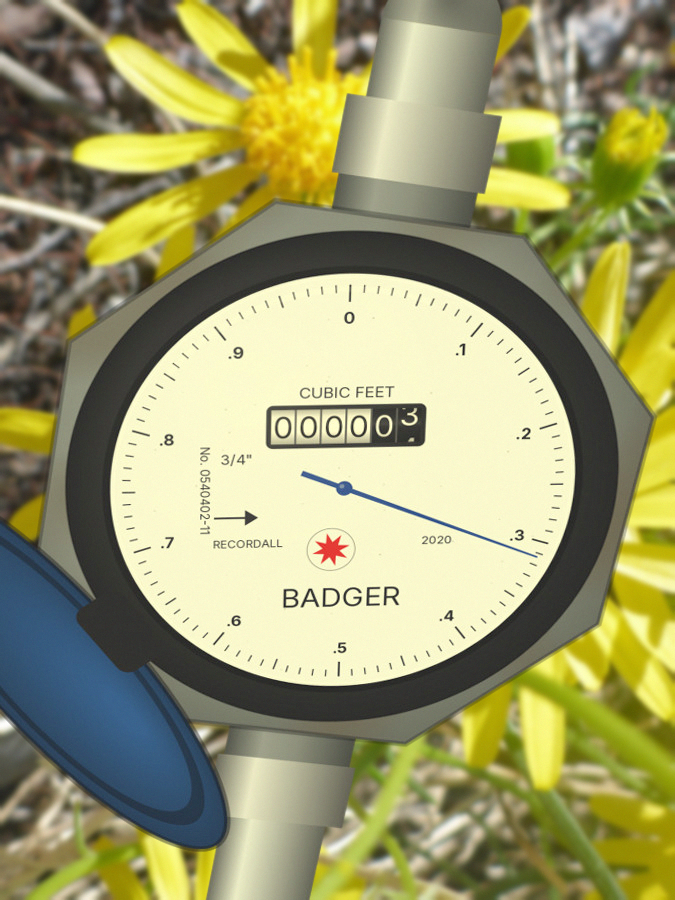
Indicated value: 3.31 ft³
